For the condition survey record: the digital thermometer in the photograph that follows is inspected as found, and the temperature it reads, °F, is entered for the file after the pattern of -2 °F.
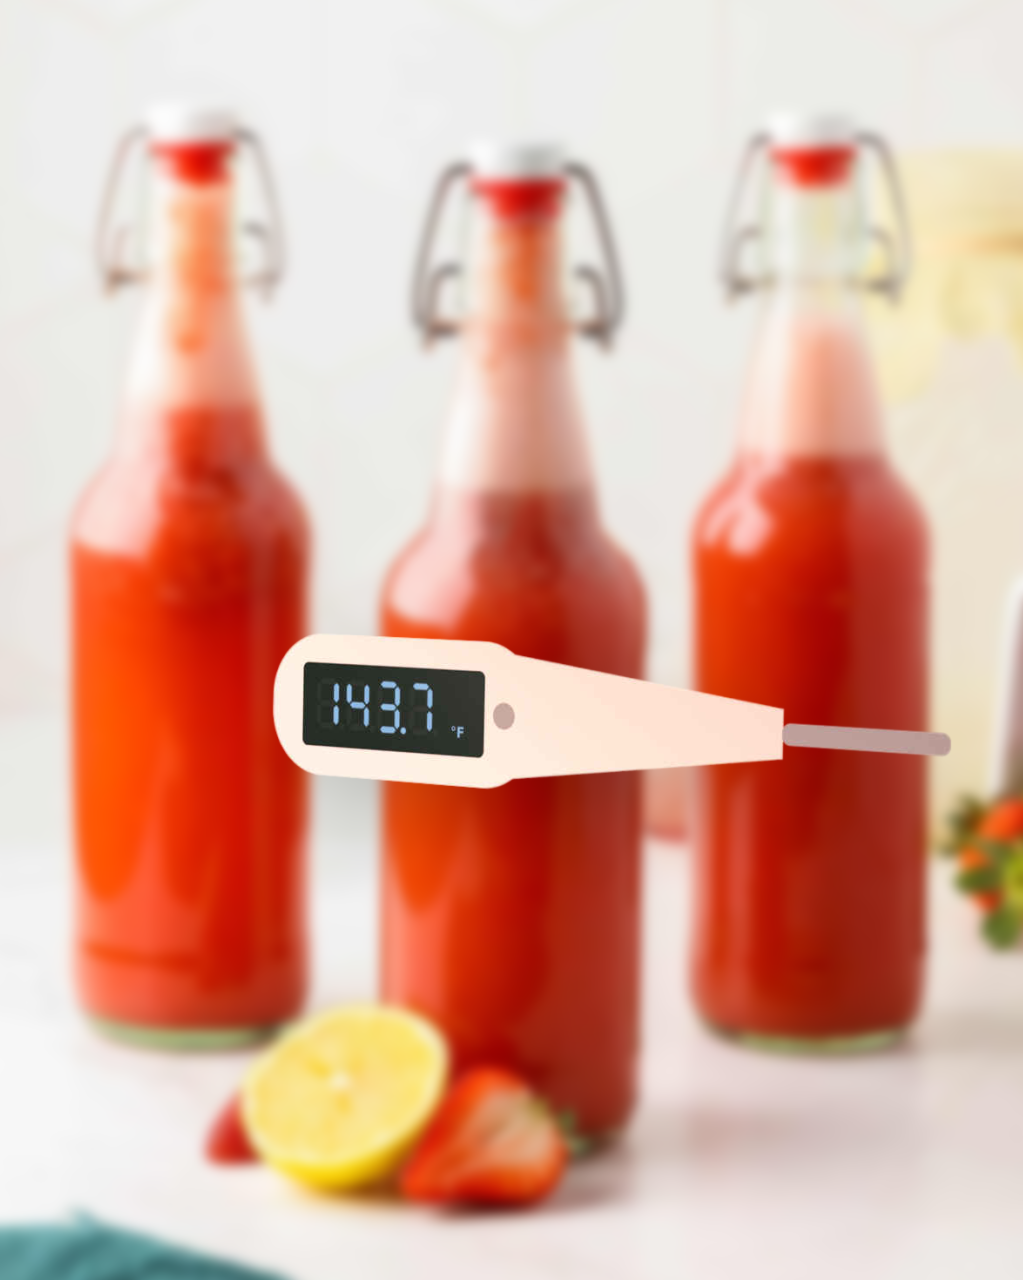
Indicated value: 143.7 °F
